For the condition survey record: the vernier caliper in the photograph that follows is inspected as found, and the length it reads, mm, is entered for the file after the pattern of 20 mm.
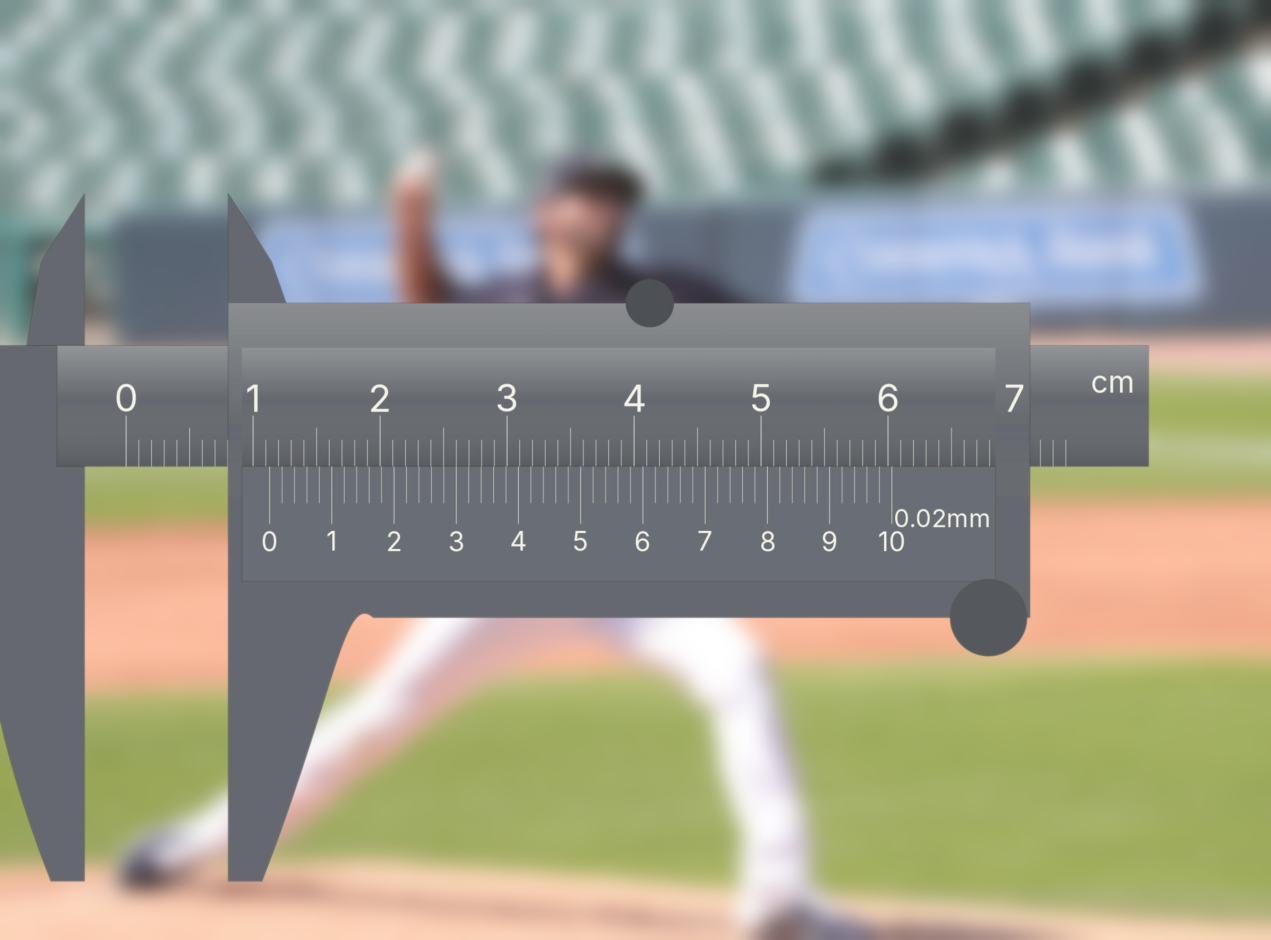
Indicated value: 11.3 mm
